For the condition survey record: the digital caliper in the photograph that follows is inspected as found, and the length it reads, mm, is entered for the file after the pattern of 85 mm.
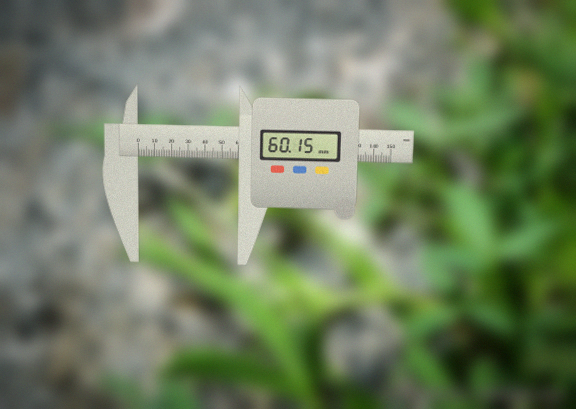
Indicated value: 60.15 mm
